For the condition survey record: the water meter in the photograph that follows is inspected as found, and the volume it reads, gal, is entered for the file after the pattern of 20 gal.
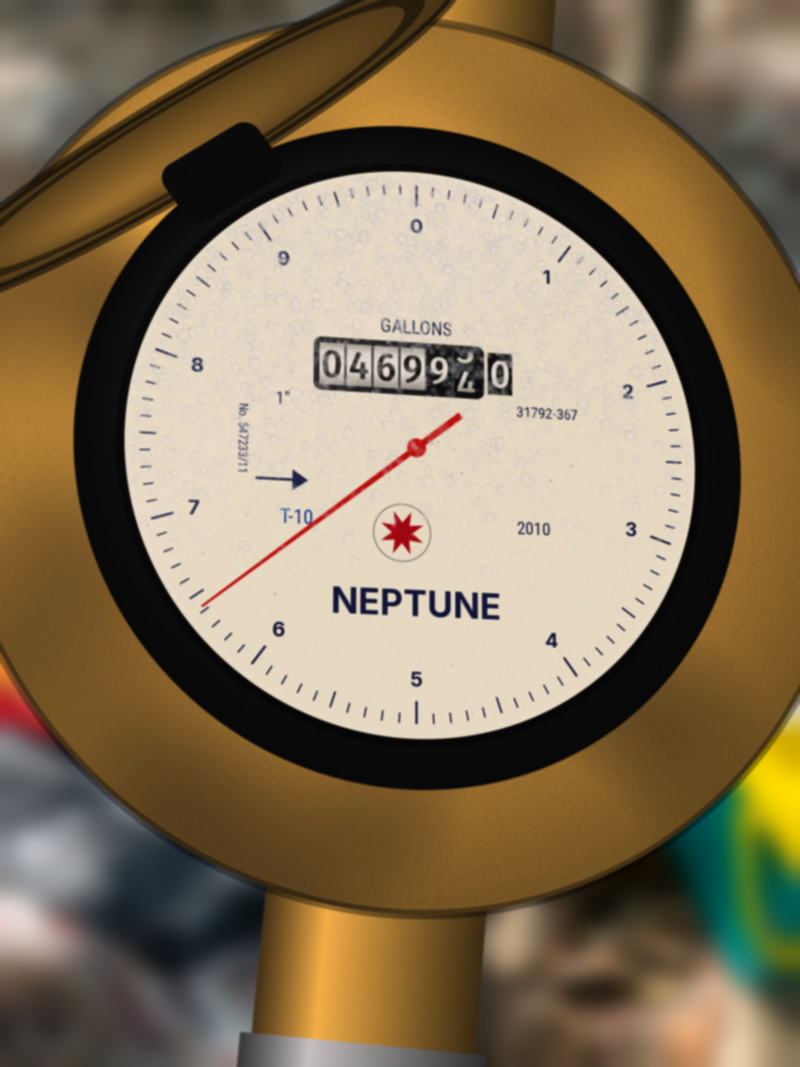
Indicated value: 469936.4 gal
